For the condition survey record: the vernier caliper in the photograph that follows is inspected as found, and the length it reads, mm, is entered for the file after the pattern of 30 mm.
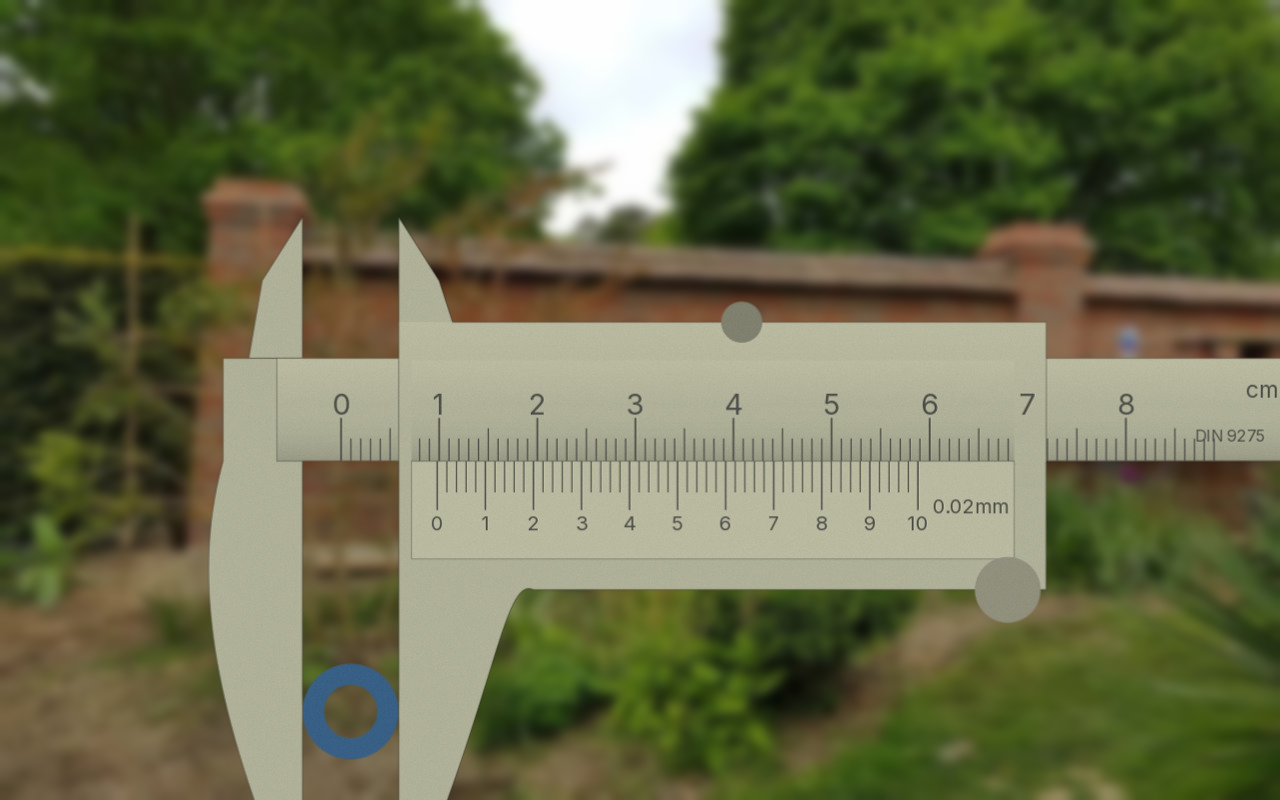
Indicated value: 9.8 mm
